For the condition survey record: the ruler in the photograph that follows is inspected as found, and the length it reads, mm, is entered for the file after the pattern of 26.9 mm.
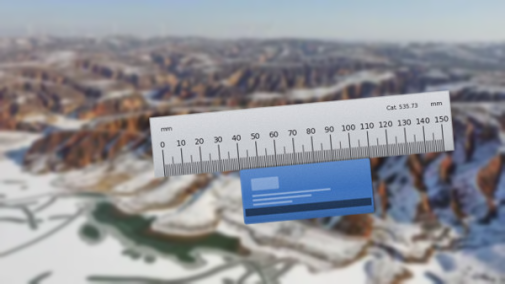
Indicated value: 70 mm
